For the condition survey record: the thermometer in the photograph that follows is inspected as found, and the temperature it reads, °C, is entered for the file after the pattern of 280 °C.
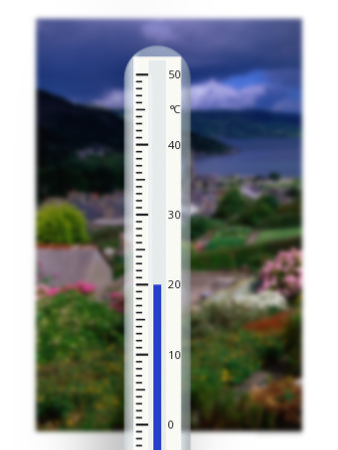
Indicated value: 20 °C
